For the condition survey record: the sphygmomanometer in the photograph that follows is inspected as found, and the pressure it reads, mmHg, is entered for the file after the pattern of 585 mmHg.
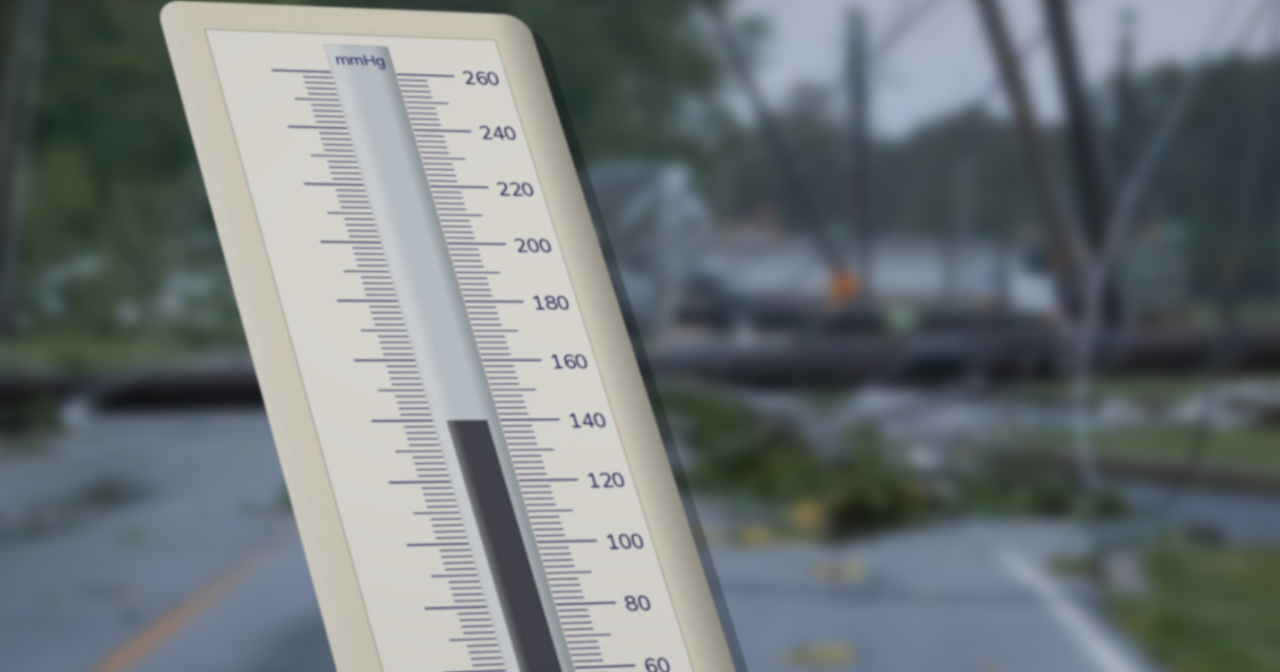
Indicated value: 140 mmHg
